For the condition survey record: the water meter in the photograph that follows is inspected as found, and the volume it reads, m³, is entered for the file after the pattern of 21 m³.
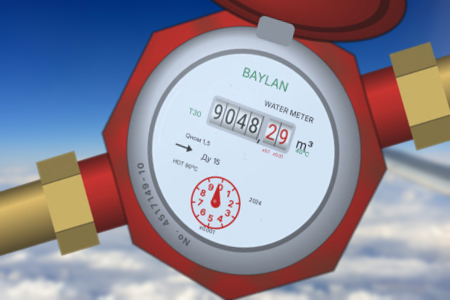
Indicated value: 9048.289 m³
